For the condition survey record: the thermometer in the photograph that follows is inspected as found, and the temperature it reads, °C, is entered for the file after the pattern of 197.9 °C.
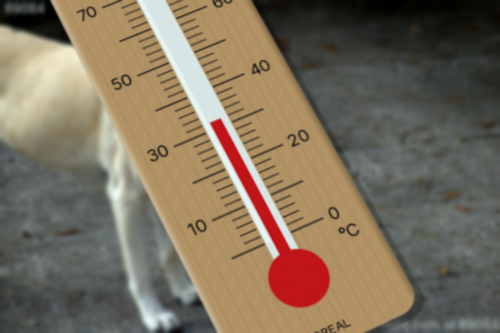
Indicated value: 32 °C
